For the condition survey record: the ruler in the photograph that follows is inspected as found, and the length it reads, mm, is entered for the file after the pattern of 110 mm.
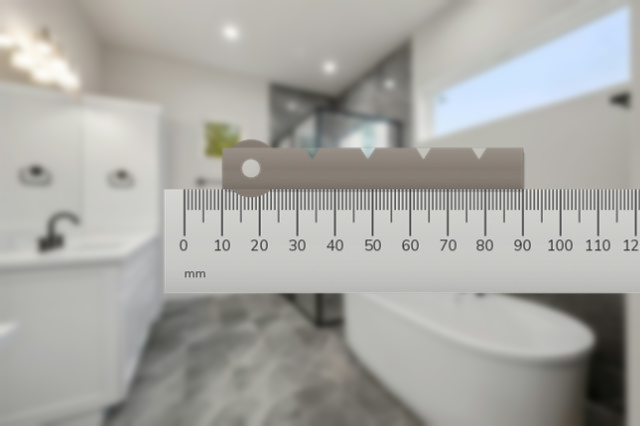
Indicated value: 80 mm
